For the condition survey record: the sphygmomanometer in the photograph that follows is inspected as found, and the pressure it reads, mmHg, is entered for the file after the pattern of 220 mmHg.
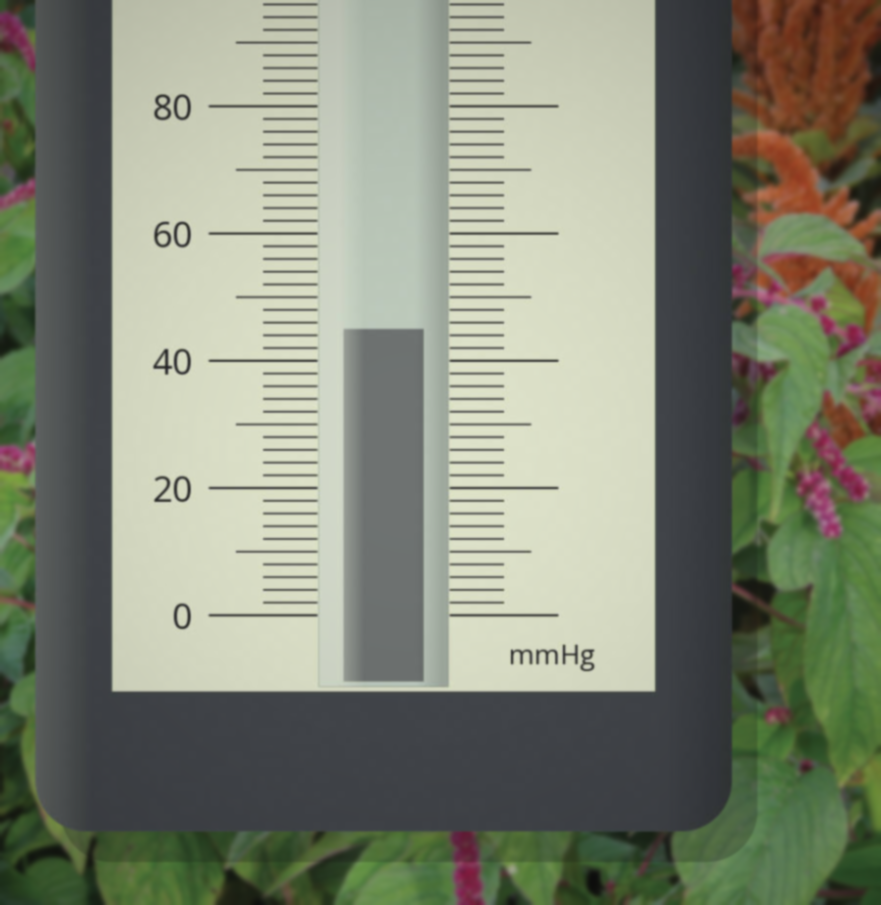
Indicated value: 45 mmHg
